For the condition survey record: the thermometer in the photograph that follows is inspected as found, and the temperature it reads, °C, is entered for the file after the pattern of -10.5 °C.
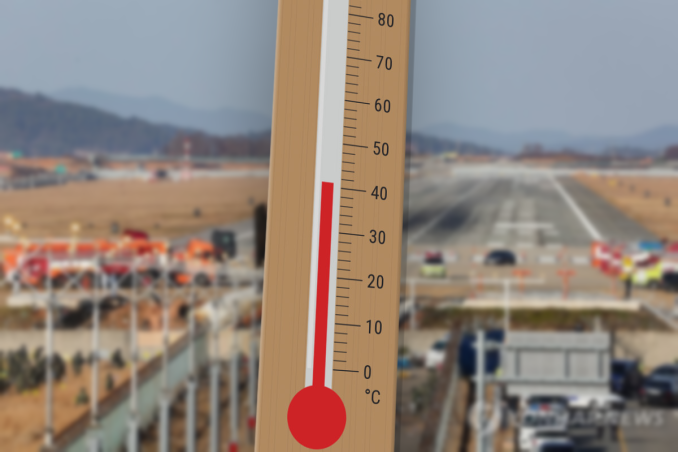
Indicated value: 41 °C
